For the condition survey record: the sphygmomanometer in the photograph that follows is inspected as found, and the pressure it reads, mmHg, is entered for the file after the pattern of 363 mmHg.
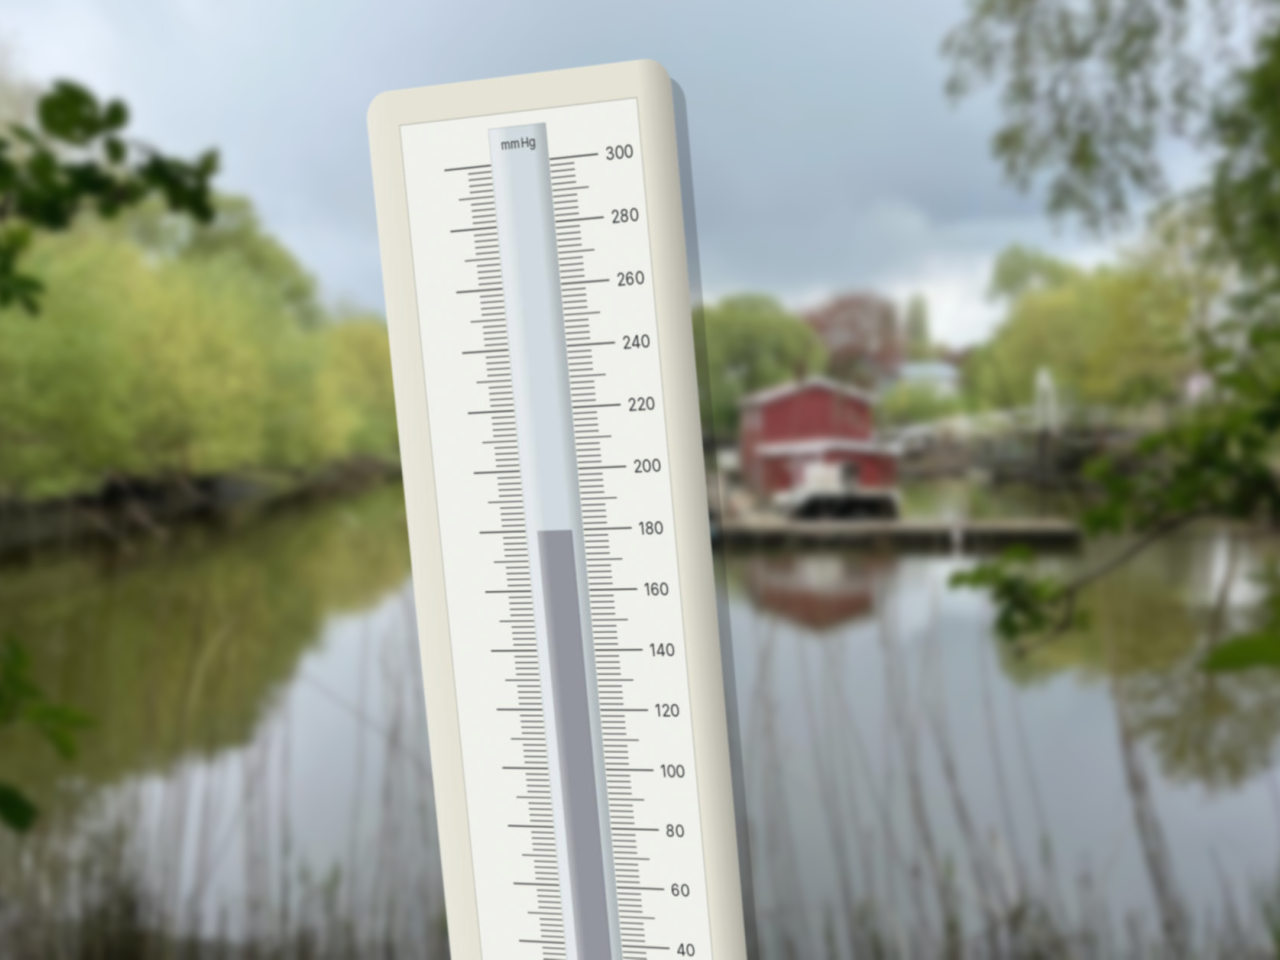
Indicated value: 180 mmHg
